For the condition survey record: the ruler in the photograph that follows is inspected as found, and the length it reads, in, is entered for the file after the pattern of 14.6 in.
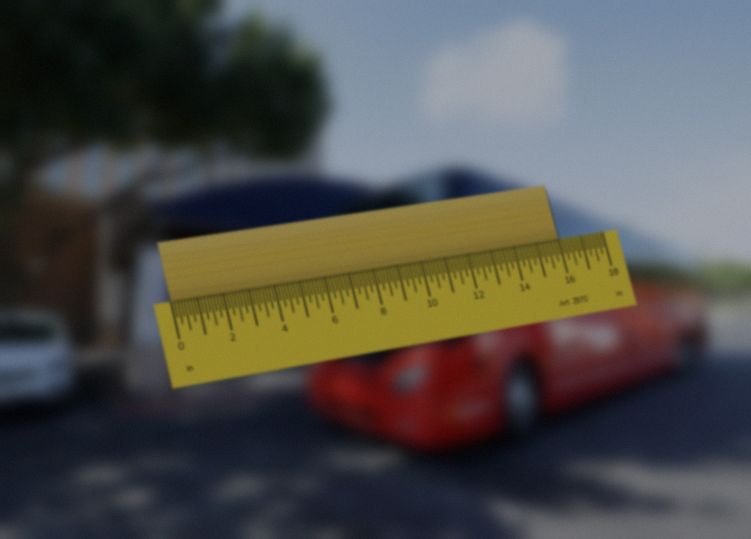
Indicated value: 16 in
